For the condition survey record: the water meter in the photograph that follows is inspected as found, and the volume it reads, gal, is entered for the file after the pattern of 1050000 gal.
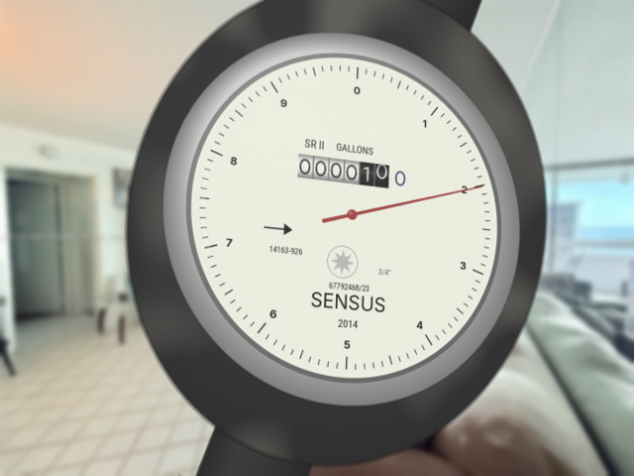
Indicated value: 102.0 gal
